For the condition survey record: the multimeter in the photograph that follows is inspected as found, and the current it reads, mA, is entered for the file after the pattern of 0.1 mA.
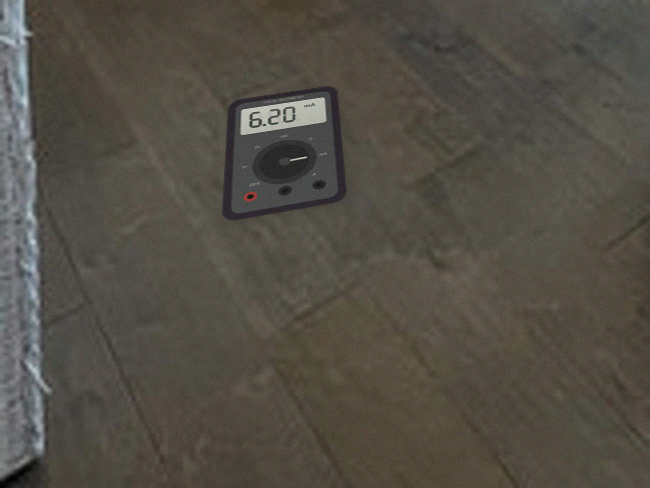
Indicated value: 6.20 mA
